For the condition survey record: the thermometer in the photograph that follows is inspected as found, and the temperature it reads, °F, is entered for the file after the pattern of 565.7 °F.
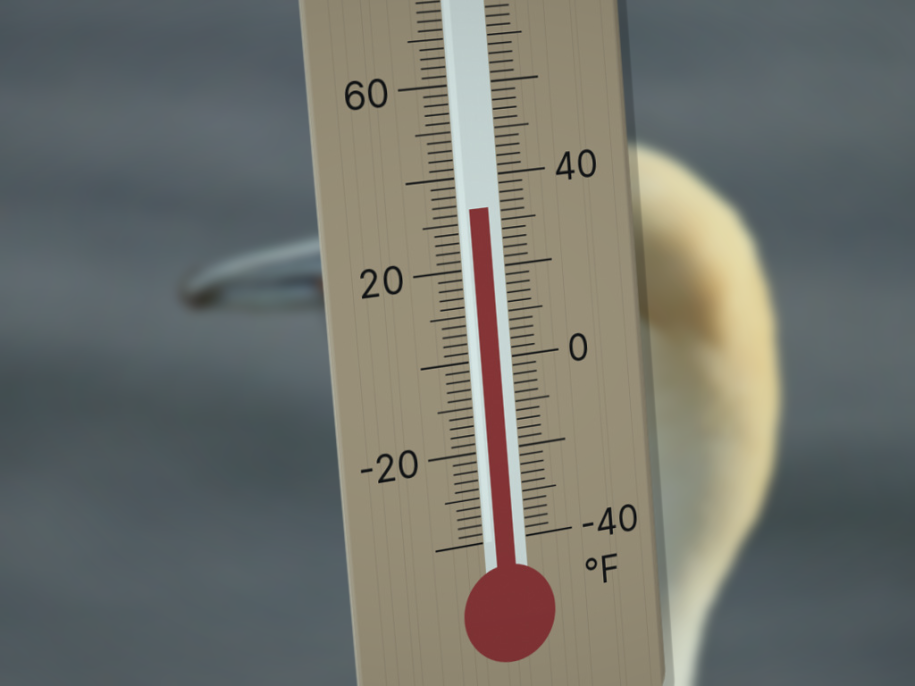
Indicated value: 33 °F
